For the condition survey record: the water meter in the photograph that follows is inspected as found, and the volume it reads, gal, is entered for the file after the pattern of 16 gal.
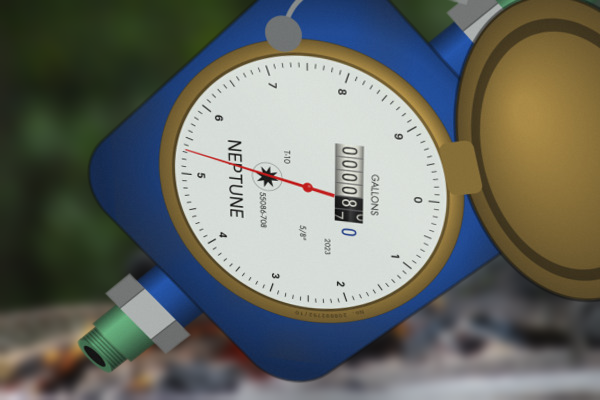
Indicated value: 865.3 gal
